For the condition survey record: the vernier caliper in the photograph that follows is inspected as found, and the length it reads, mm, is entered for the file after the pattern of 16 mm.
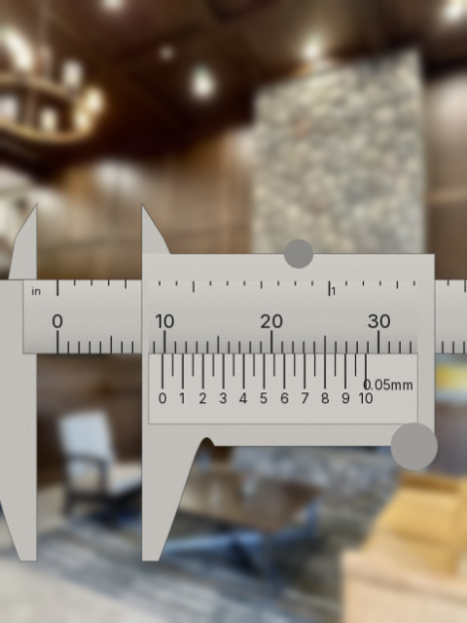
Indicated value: 9.8 mm
